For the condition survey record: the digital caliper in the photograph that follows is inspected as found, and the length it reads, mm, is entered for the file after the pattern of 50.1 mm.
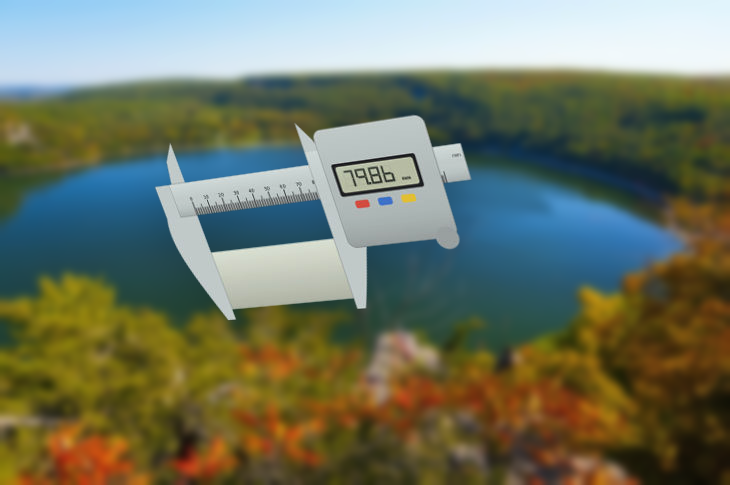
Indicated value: 79.86 mm
